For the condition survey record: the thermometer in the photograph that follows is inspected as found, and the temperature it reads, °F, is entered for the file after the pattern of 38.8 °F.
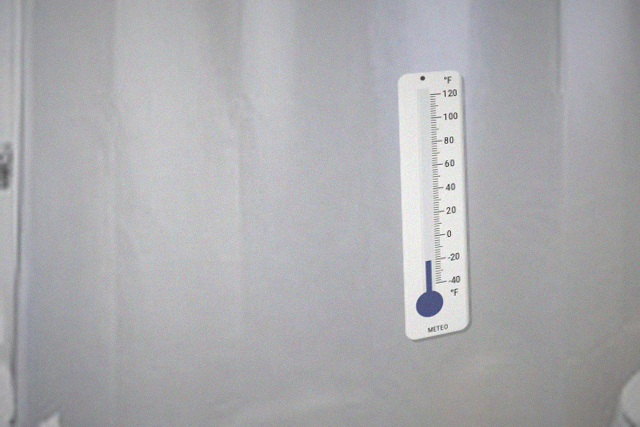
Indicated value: -20 °F
